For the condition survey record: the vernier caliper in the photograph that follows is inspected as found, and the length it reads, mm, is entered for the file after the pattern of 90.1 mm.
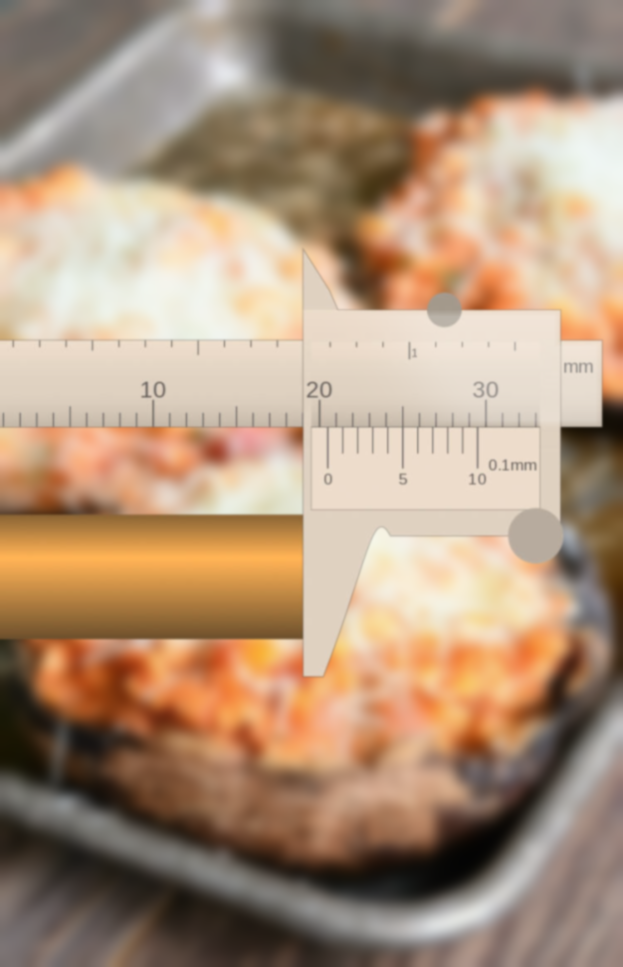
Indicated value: 20.5 mm
